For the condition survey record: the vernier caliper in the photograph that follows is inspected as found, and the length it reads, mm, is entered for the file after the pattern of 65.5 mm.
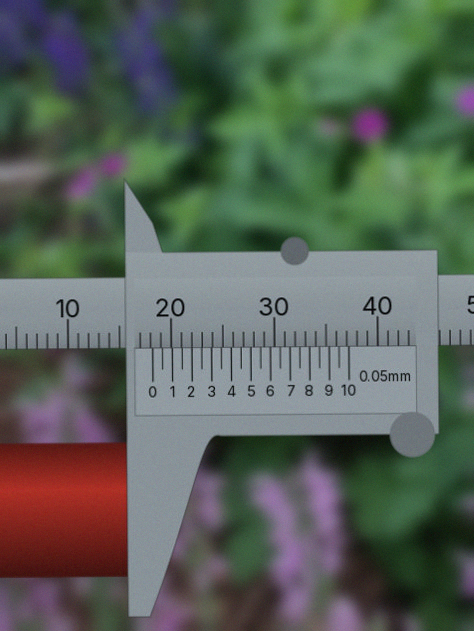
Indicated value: 18.2 mm
